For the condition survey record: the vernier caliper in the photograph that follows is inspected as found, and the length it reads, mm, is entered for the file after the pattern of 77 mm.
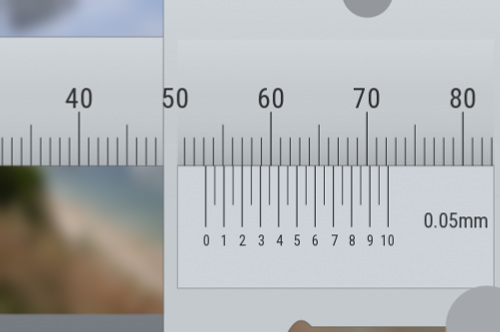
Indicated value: 53.2 mm
